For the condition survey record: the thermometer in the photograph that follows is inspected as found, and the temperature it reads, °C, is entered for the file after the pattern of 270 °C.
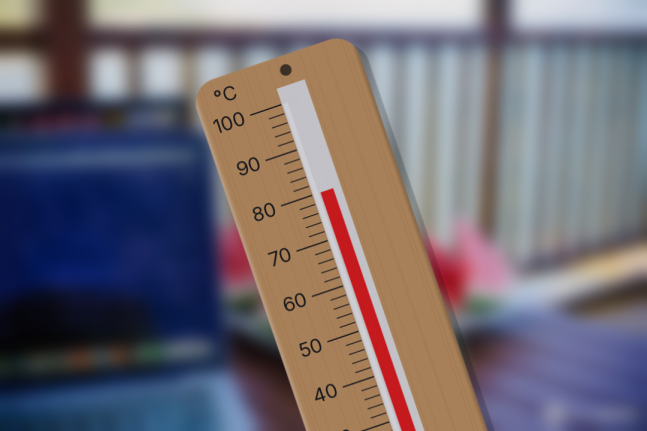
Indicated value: 80 °C
